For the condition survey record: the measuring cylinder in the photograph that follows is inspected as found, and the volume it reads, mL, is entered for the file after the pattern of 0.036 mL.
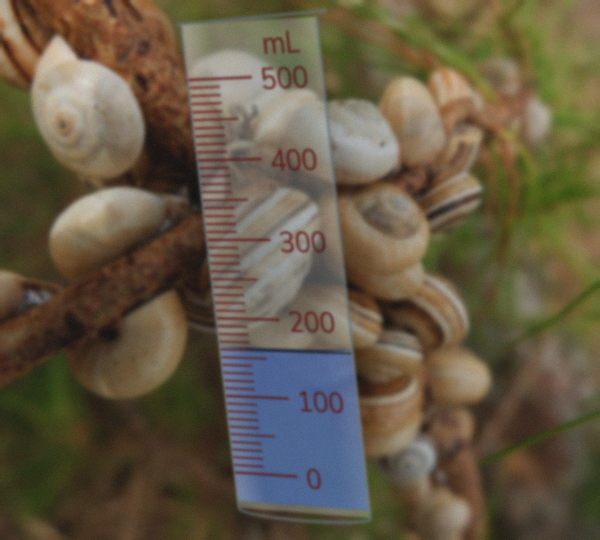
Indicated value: 160 mL
